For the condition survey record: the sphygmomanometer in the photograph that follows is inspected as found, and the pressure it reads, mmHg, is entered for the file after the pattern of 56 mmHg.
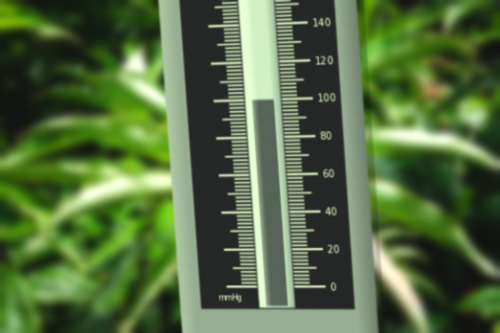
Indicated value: 100 mmHg
